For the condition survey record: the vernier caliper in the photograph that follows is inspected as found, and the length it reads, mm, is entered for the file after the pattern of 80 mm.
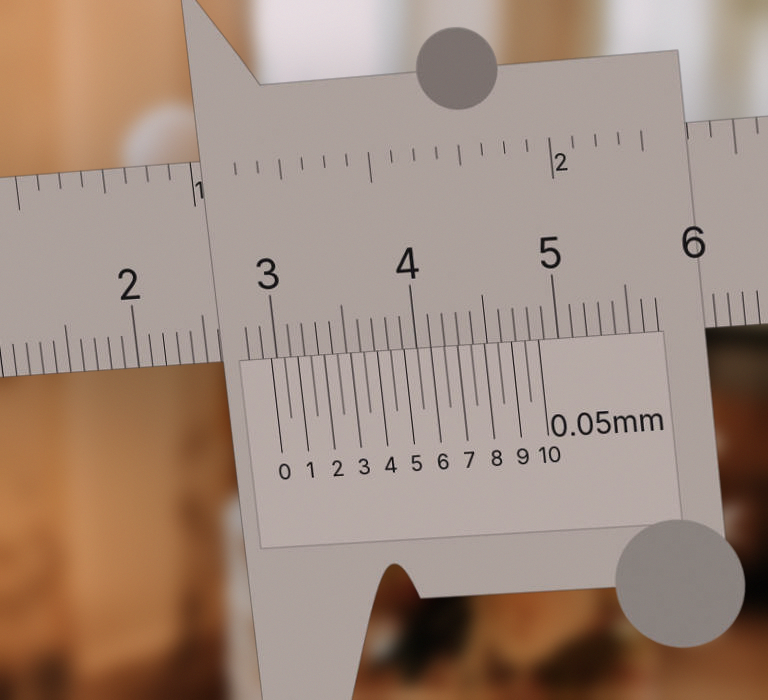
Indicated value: 29.6 mm
